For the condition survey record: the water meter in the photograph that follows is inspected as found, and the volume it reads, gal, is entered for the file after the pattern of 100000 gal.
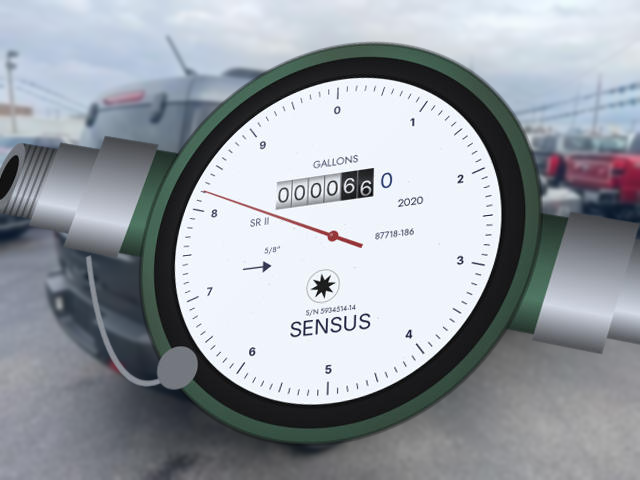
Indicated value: 658.2 gal
